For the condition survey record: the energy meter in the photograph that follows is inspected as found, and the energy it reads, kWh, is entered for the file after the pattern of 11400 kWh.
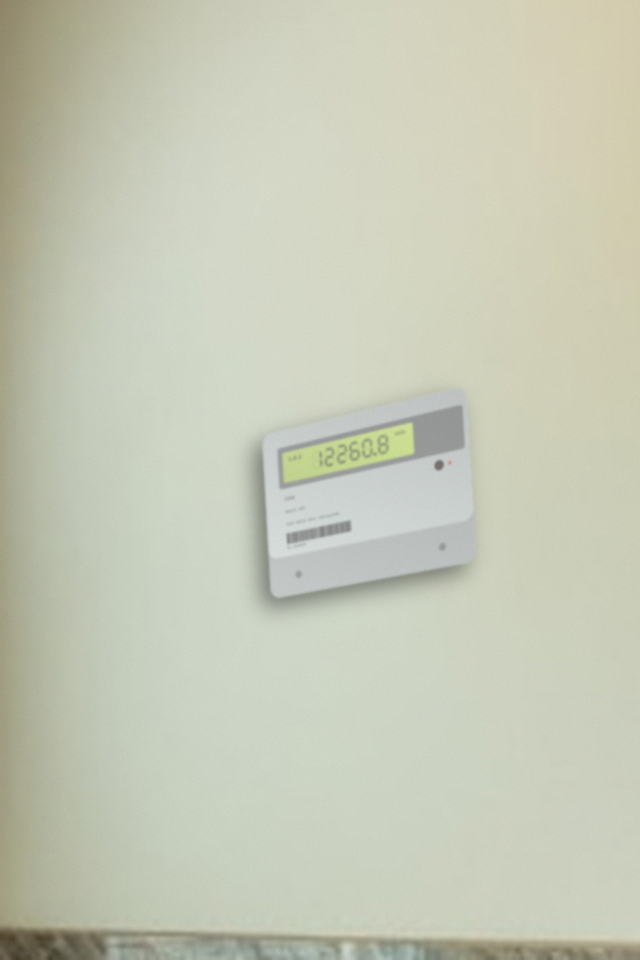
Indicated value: 12260.8 kWh
